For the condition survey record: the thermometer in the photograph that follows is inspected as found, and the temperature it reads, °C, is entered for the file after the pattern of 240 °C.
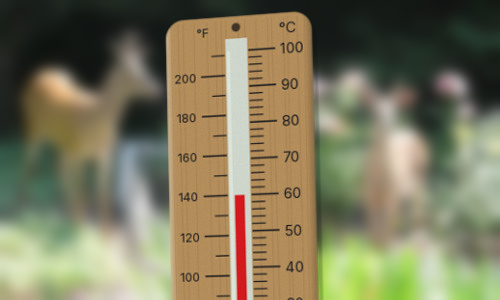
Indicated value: 60 °C
